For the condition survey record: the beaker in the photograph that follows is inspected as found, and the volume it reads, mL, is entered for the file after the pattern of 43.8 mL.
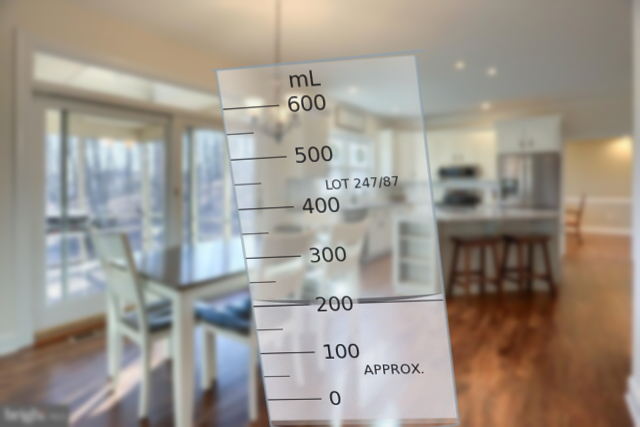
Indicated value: 200 mL
